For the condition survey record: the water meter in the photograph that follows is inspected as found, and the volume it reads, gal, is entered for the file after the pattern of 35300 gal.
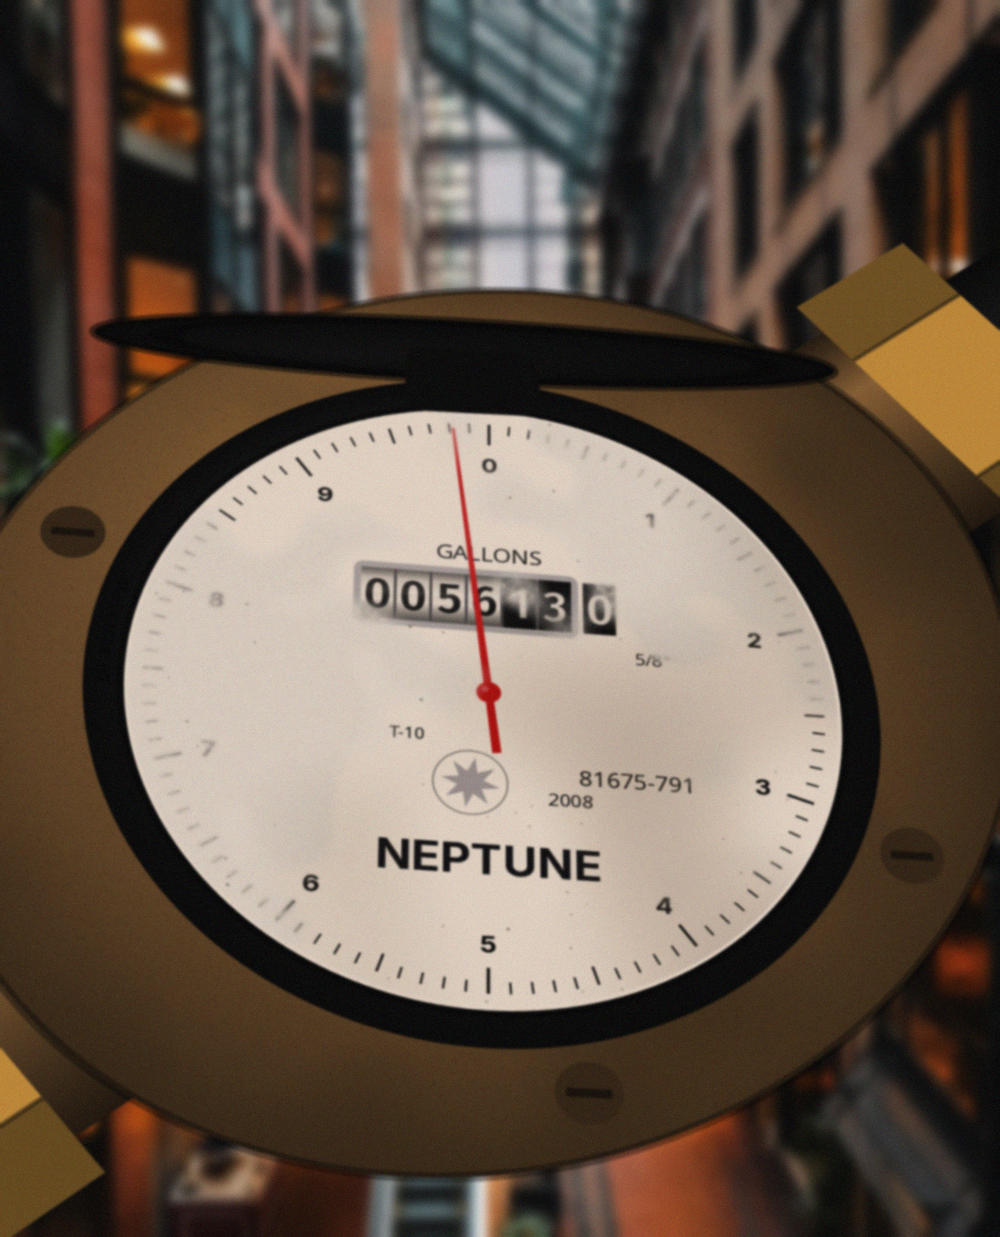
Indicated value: 56129.8 gal
